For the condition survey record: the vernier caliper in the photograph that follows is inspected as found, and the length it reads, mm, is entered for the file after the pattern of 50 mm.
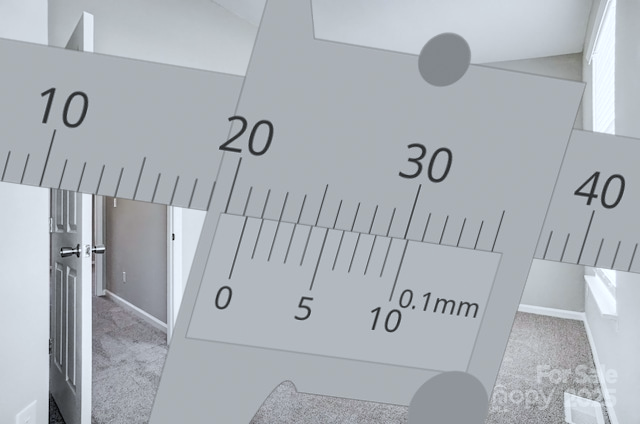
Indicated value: 21.2 mm
